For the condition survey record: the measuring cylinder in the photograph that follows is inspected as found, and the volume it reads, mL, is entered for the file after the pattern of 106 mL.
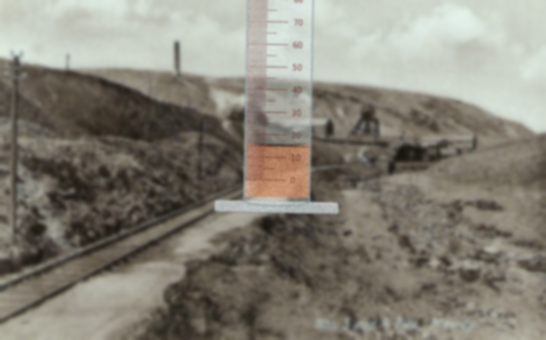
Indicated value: 15 mL
